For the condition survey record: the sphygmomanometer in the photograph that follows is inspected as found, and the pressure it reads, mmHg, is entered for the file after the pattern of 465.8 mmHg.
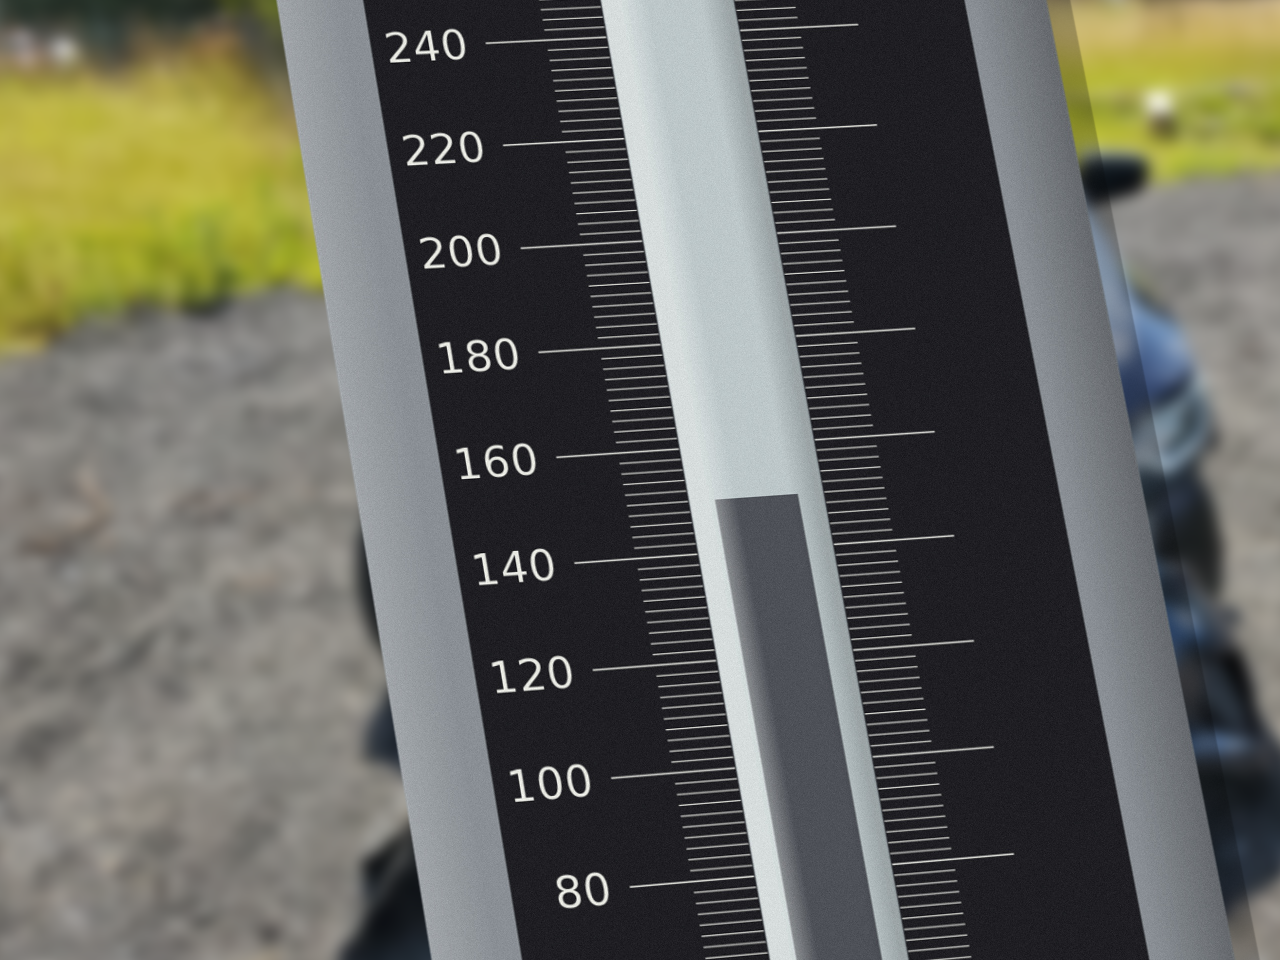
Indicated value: 150 mmHg
